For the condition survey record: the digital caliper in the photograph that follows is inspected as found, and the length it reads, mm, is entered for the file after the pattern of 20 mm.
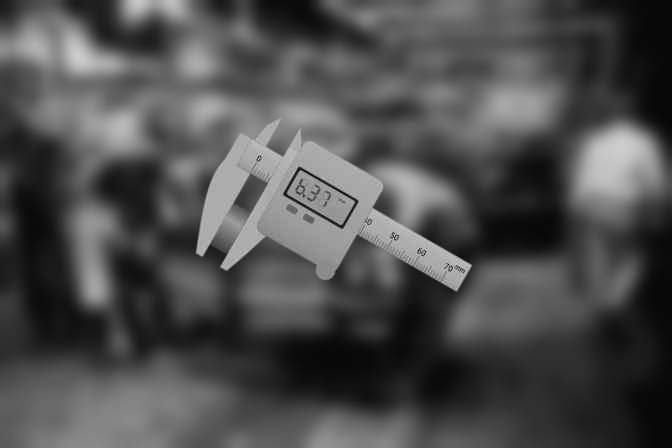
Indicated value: 6.37 mm
